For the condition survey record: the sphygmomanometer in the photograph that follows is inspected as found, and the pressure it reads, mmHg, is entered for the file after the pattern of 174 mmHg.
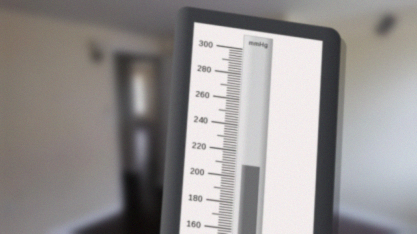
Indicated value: 210 mmHg
